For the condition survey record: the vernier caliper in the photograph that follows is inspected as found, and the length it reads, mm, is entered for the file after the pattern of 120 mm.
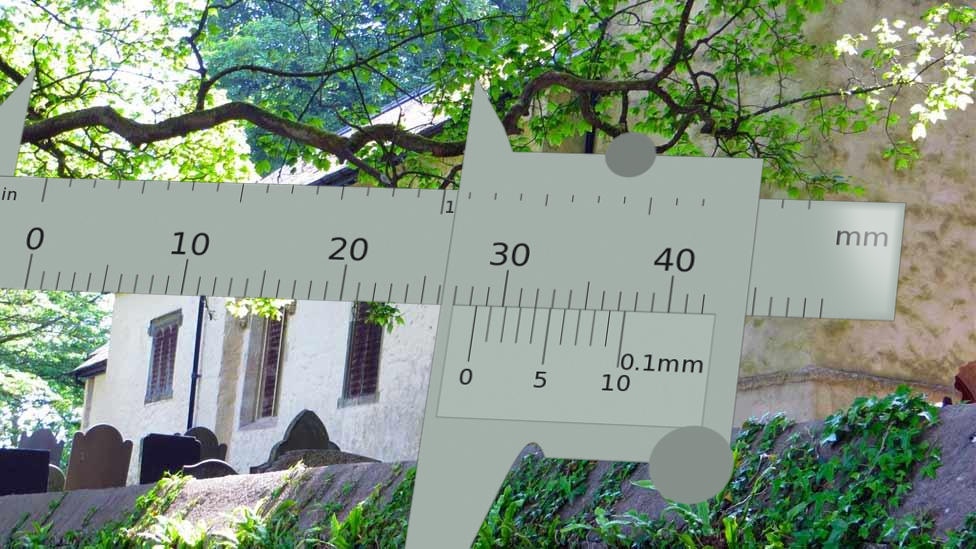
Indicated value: 28.4 mm
